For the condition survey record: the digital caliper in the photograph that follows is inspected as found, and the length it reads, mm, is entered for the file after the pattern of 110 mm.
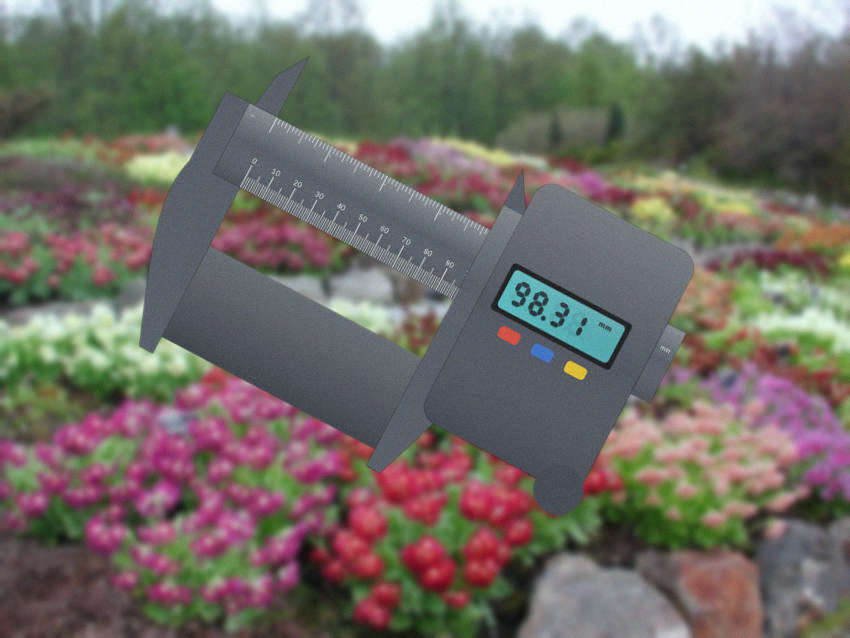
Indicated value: 98.31 mm
